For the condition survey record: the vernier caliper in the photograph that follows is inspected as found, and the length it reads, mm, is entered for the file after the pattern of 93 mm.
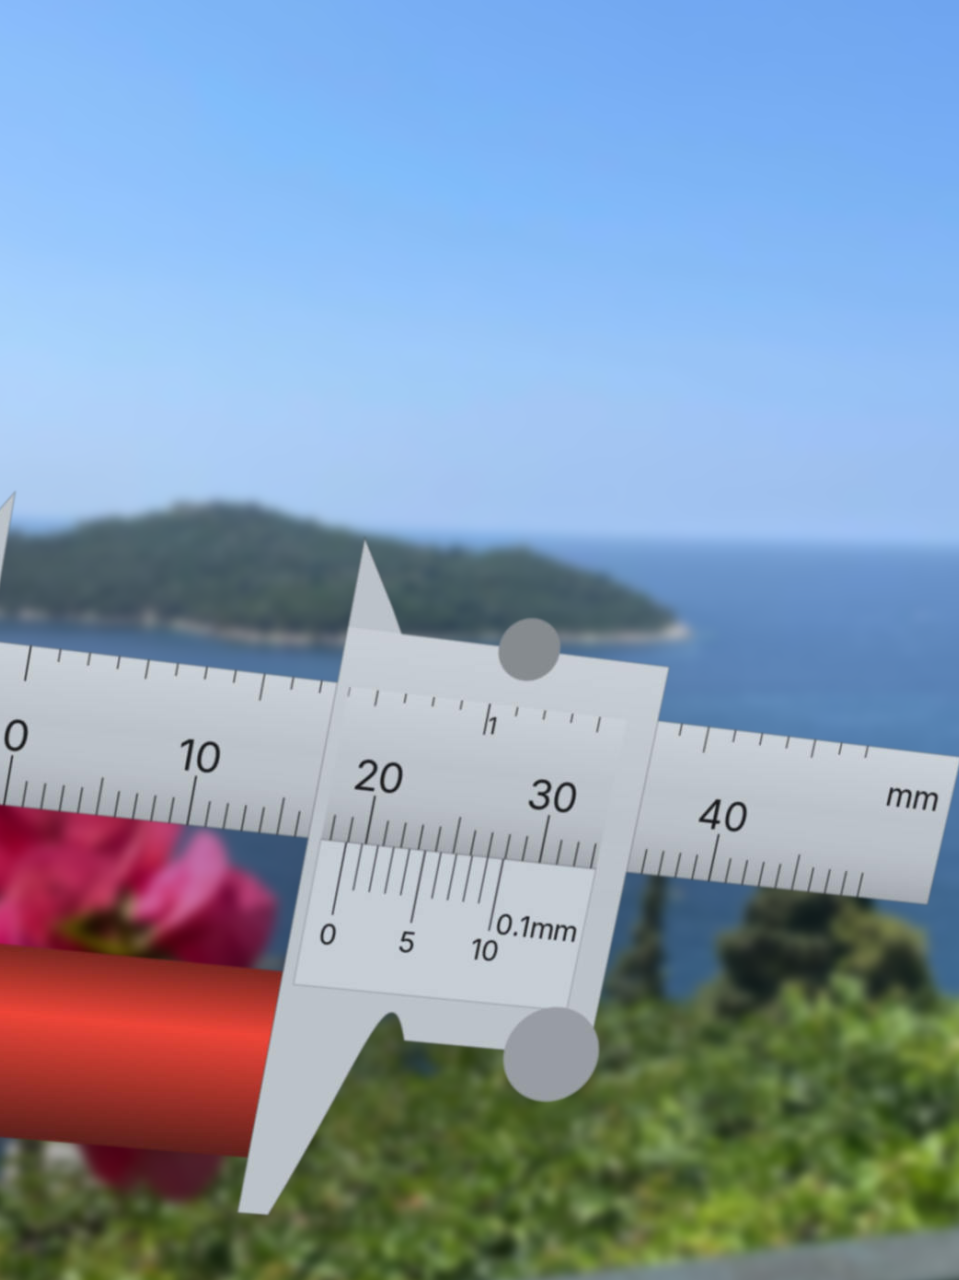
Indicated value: 18.9 mm
